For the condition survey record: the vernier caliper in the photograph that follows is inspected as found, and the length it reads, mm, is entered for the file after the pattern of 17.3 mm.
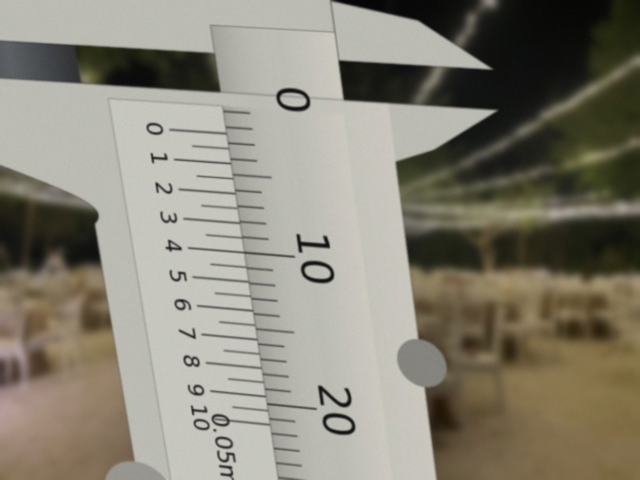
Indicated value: 2.4 mm
